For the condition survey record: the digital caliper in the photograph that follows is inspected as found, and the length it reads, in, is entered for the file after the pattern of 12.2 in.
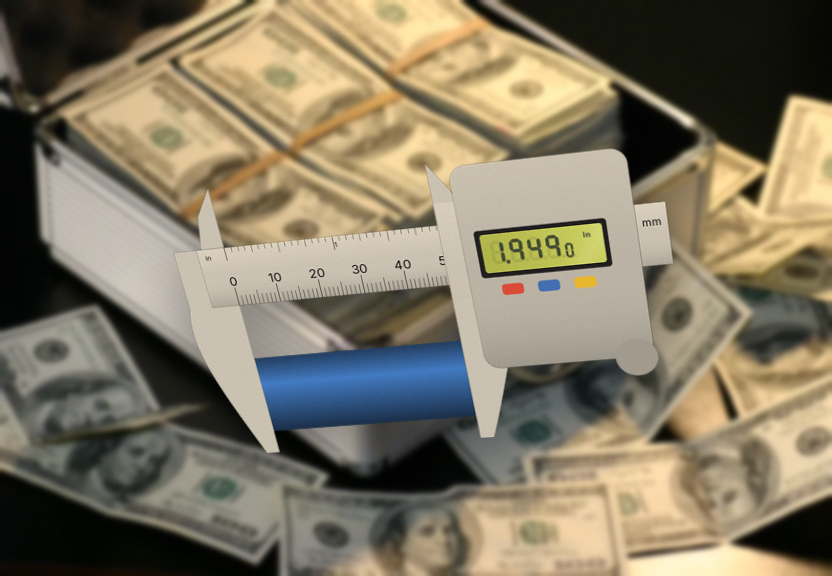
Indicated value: 1.9490 in
